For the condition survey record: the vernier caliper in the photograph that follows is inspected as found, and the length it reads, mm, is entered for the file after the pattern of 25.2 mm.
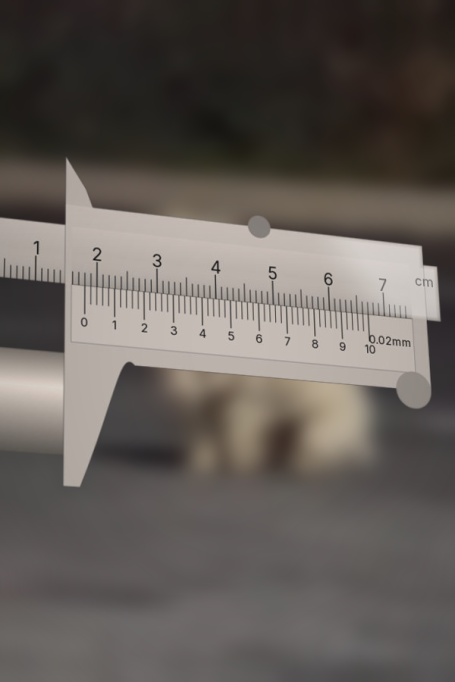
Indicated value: 18.0 mm
